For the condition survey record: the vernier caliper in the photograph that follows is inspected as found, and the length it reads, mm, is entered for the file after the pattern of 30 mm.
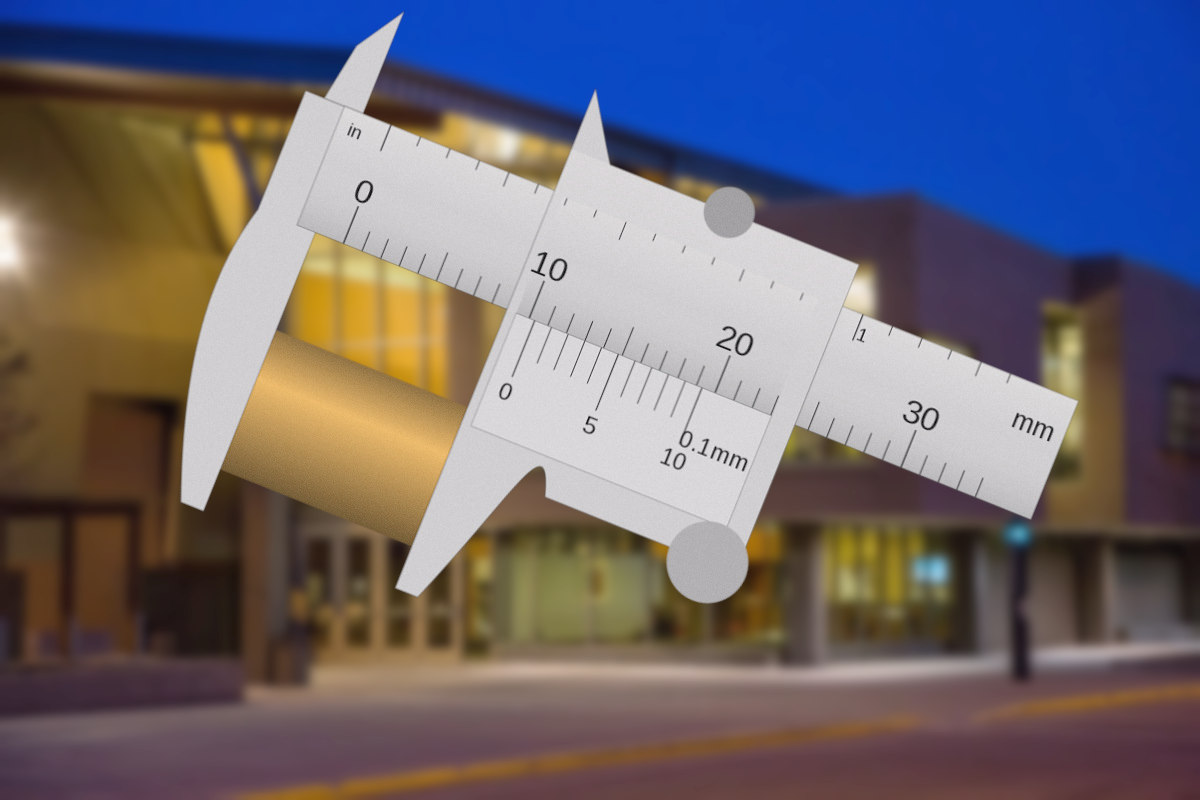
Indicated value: 10.3 mm
